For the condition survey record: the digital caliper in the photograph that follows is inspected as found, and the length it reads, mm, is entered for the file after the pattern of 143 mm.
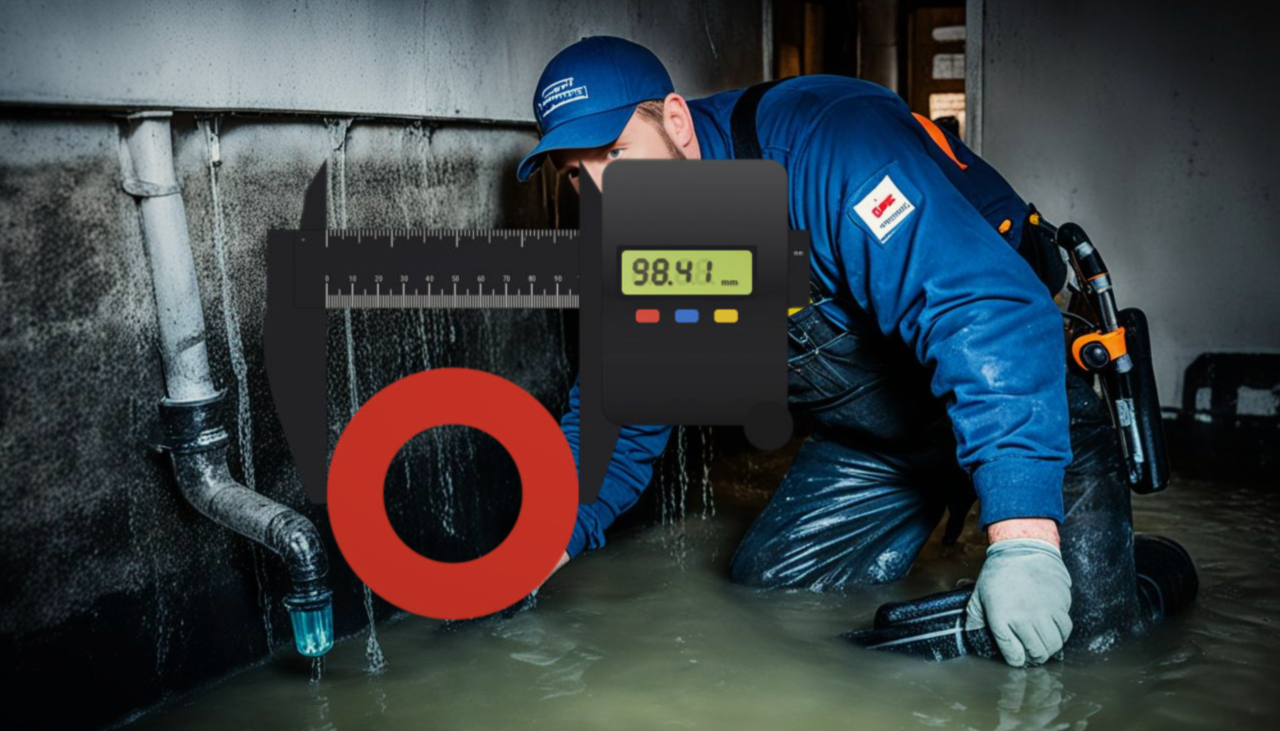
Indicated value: 98.41 mm
